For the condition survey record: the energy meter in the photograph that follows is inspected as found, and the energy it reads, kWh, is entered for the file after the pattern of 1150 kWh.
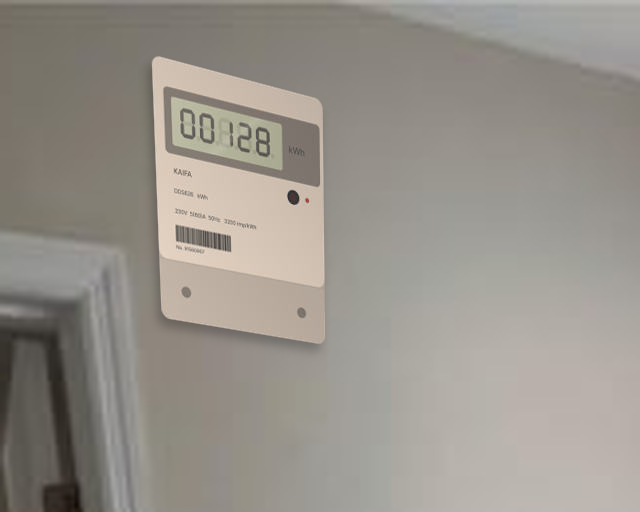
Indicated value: 128 kWh
